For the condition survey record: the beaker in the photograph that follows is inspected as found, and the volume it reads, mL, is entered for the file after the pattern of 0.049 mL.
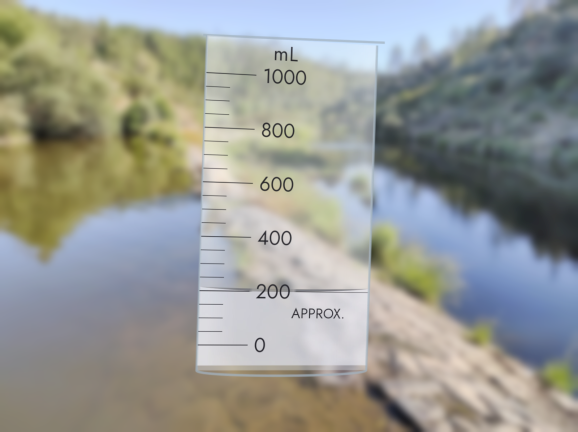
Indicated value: 200 mL
